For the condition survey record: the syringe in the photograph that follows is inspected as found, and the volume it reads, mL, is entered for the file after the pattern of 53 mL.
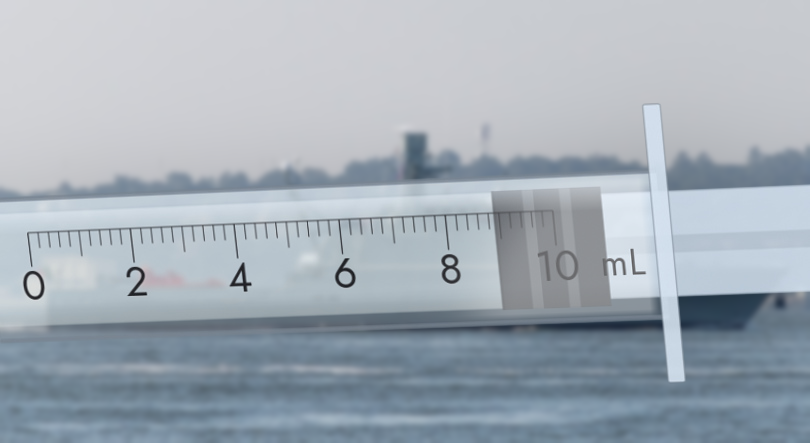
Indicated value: 8.9 mL
